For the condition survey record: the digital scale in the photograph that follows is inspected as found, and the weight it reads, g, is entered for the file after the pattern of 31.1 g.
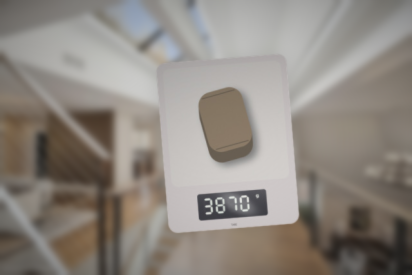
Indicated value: 3870 g
